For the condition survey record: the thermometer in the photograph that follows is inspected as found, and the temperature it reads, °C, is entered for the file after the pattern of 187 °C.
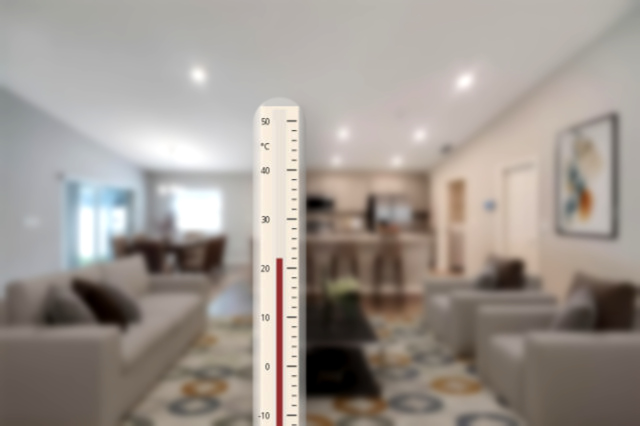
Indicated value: 22 °C
